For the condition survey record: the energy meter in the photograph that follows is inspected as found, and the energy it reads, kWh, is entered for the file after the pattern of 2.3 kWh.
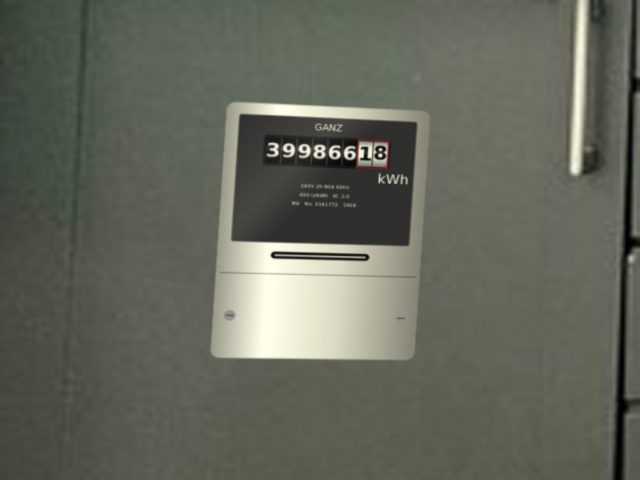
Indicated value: 399866.18 kWh
